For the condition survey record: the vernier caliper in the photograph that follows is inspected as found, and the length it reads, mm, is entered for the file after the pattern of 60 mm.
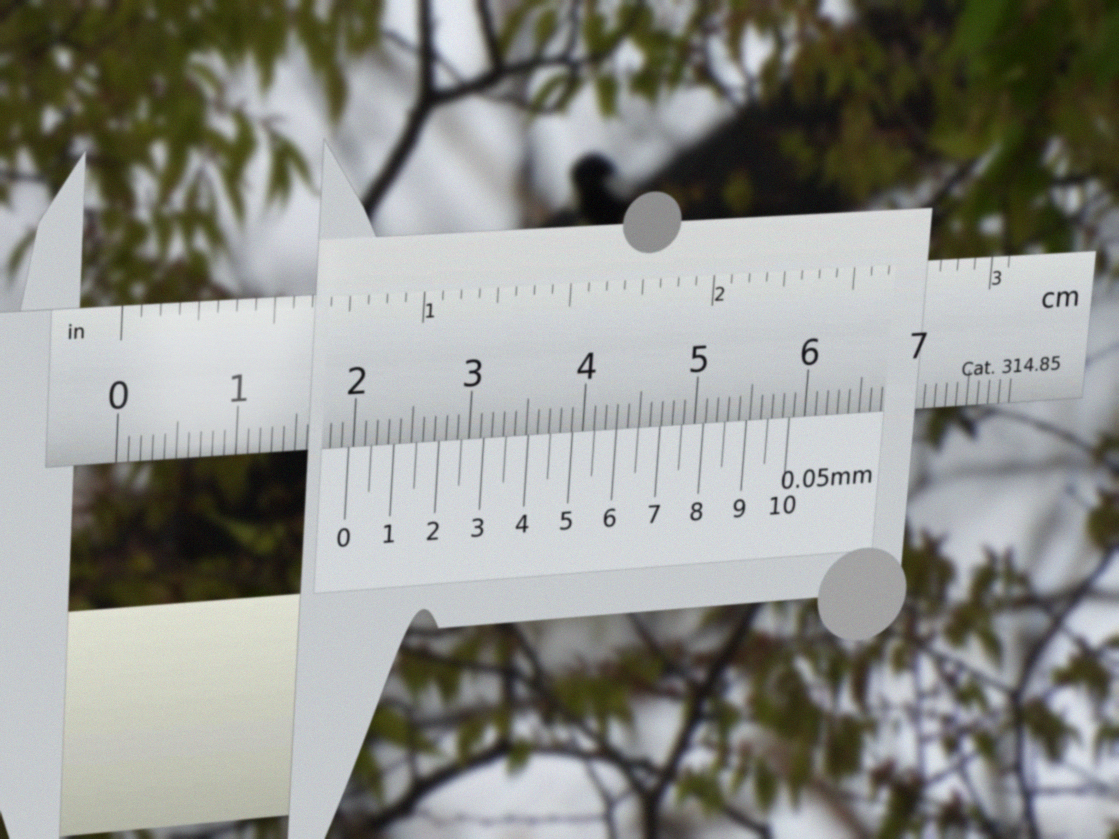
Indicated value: 19.6 mm
